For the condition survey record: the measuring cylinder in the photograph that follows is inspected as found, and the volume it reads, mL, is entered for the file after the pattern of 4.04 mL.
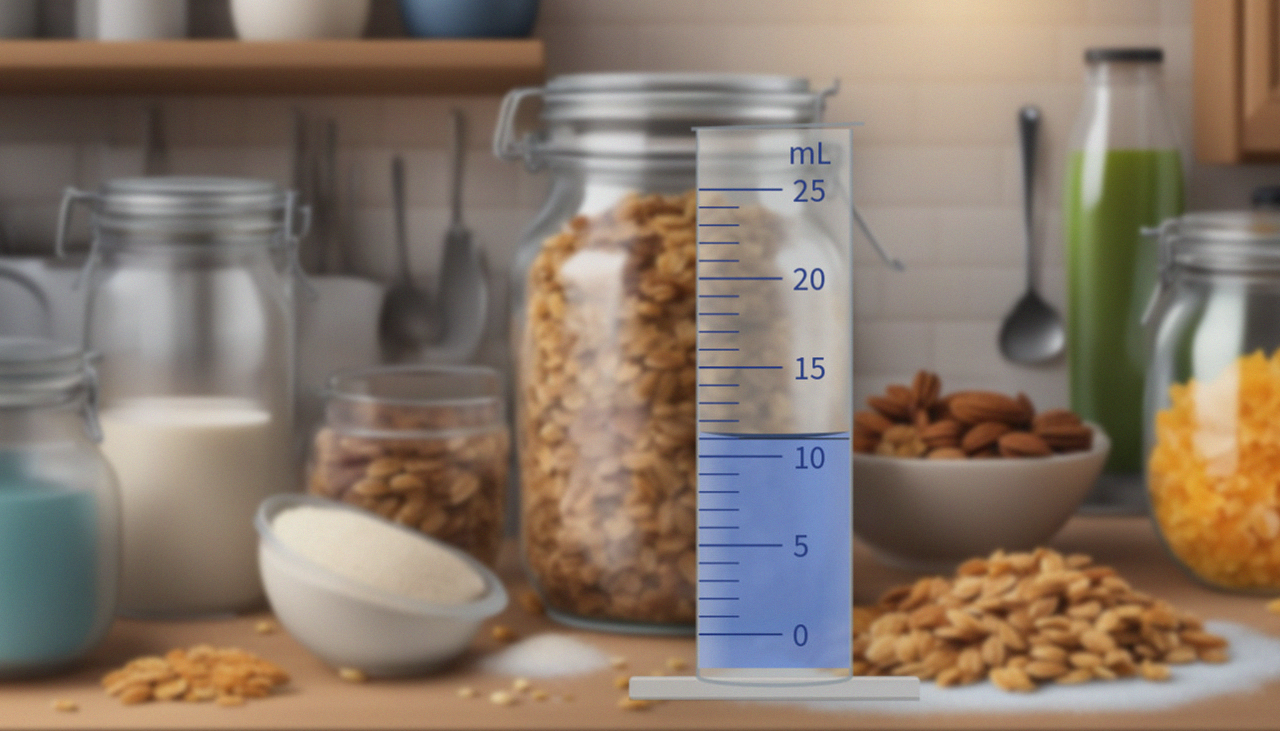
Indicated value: 11 mL
